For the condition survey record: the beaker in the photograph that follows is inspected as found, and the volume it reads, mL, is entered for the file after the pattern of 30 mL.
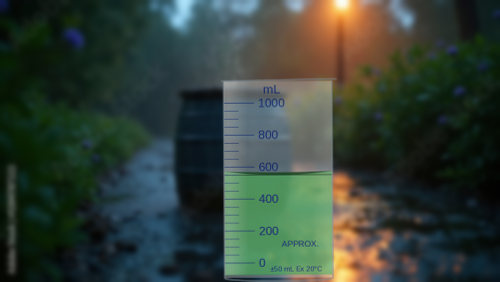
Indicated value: 550 mL
